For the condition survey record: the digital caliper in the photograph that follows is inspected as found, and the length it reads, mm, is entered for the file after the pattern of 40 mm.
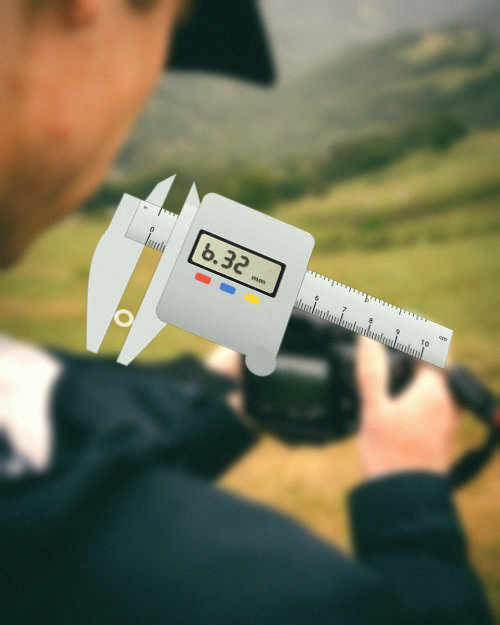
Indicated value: 6.32 mm
